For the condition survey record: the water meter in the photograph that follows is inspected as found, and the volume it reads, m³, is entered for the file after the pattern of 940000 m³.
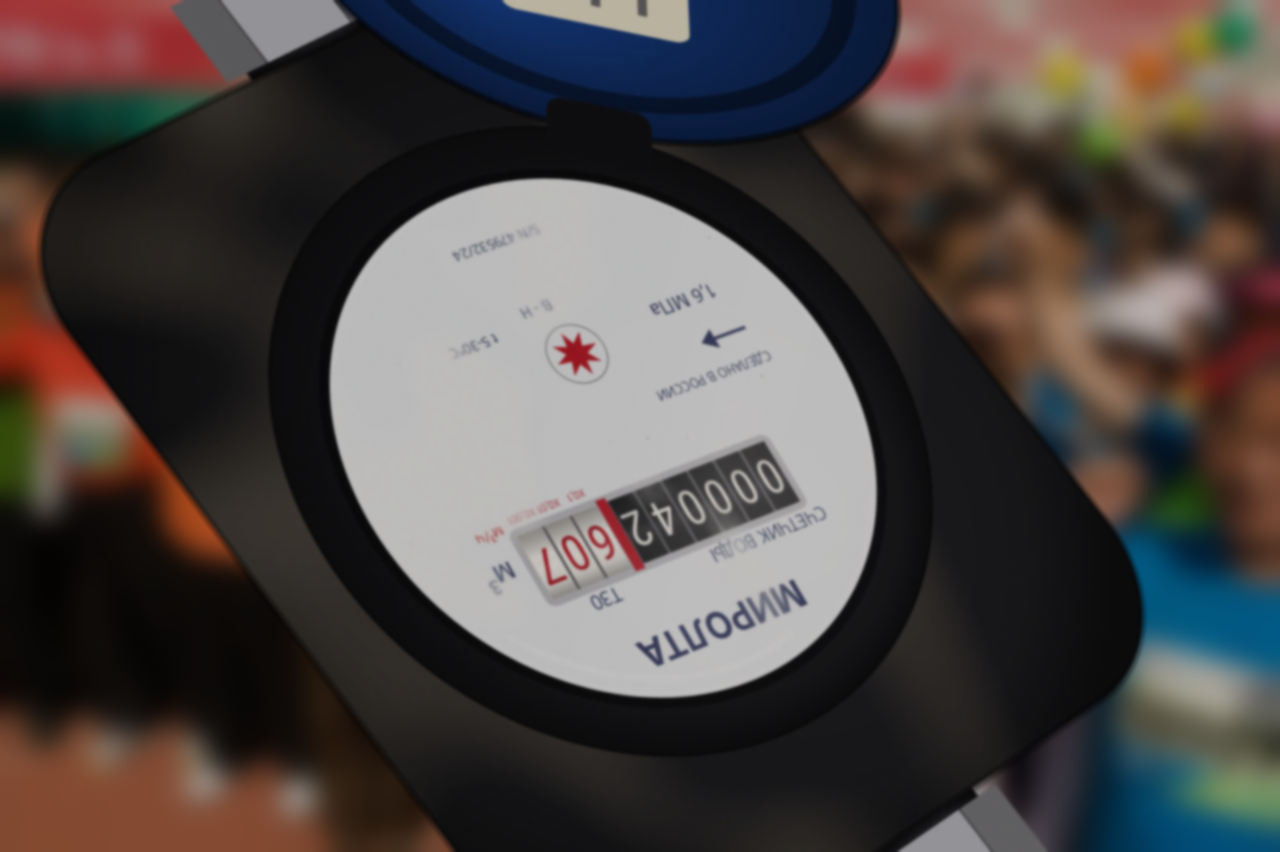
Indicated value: 42.607 m³
